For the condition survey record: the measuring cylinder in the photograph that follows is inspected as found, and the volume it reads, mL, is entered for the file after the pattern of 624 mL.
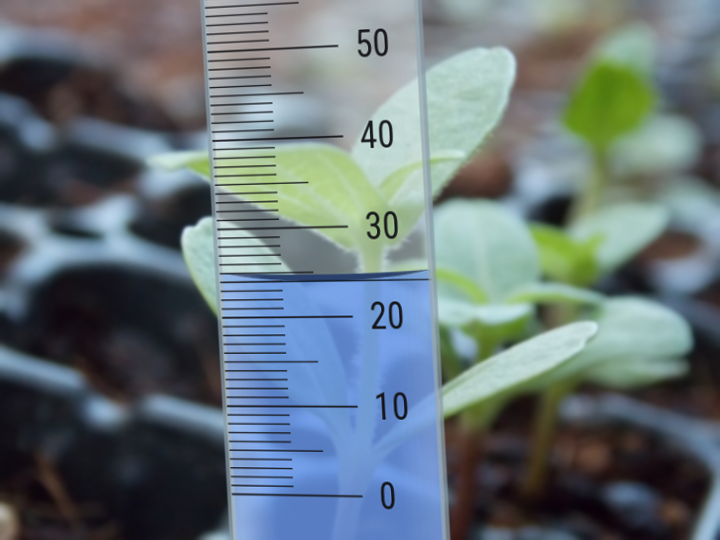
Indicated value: 24 mL
